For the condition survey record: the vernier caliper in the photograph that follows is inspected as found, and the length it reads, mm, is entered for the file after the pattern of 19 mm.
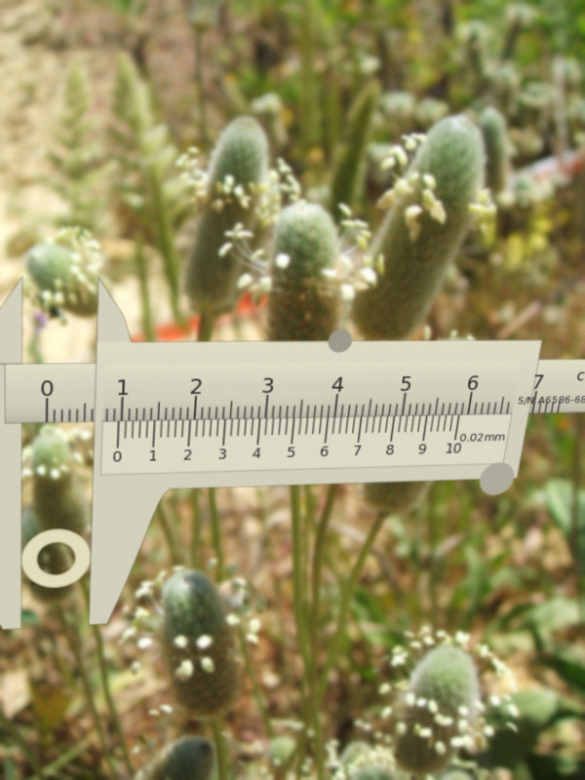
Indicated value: 9.6 mm
